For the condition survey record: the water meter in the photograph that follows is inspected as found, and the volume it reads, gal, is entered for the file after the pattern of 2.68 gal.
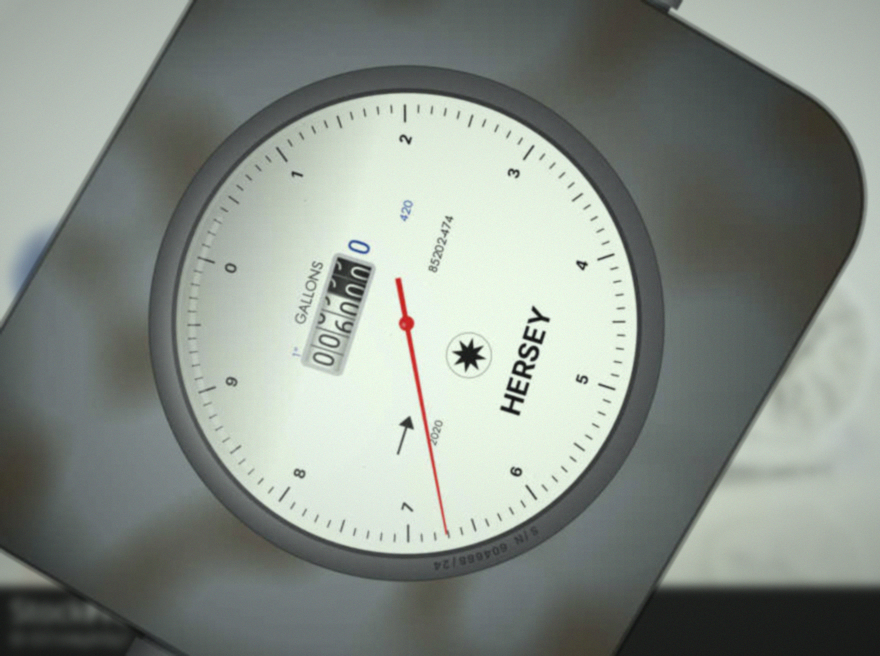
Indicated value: 59996.7 gal
